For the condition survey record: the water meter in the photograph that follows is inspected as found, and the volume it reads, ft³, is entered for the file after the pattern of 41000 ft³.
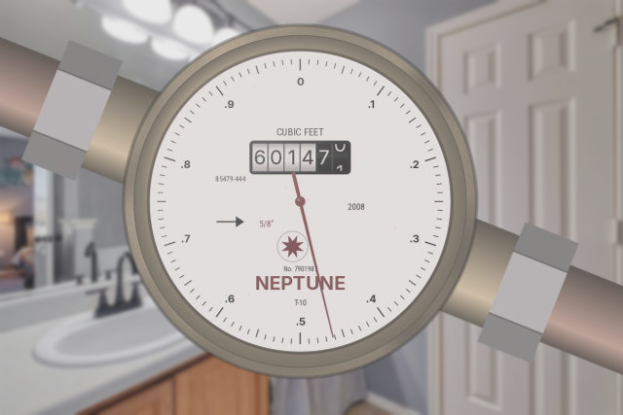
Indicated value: 601470.46 ft³
